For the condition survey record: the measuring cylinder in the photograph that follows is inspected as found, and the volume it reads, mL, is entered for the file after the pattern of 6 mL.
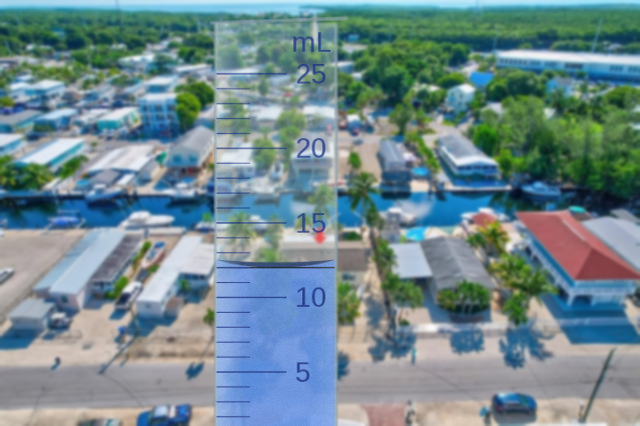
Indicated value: 12 mL
